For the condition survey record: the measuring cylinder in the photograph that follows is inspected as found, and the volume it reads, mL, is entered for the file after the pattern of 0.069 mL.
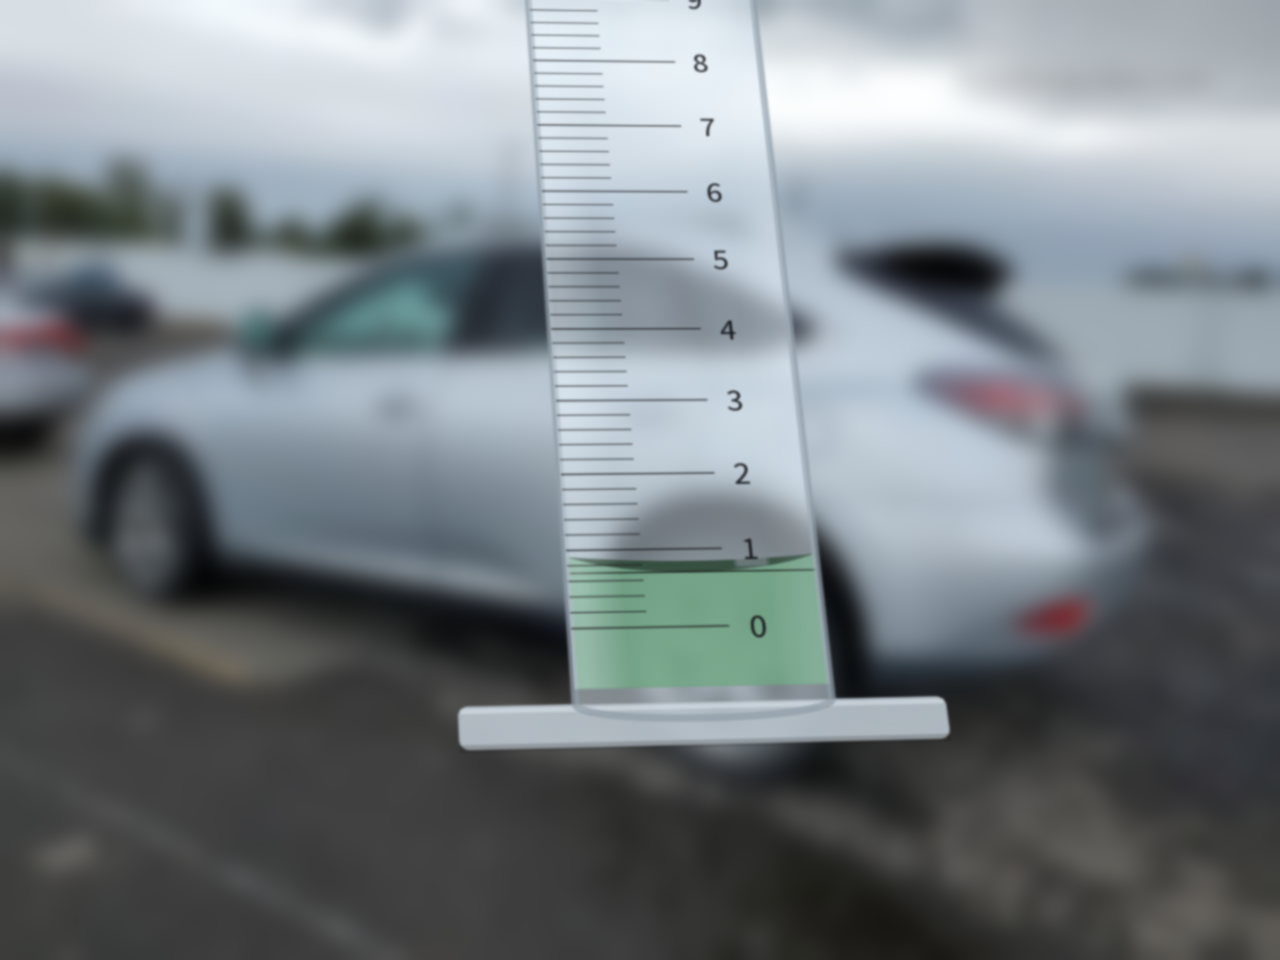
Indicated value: 0.7 mL
